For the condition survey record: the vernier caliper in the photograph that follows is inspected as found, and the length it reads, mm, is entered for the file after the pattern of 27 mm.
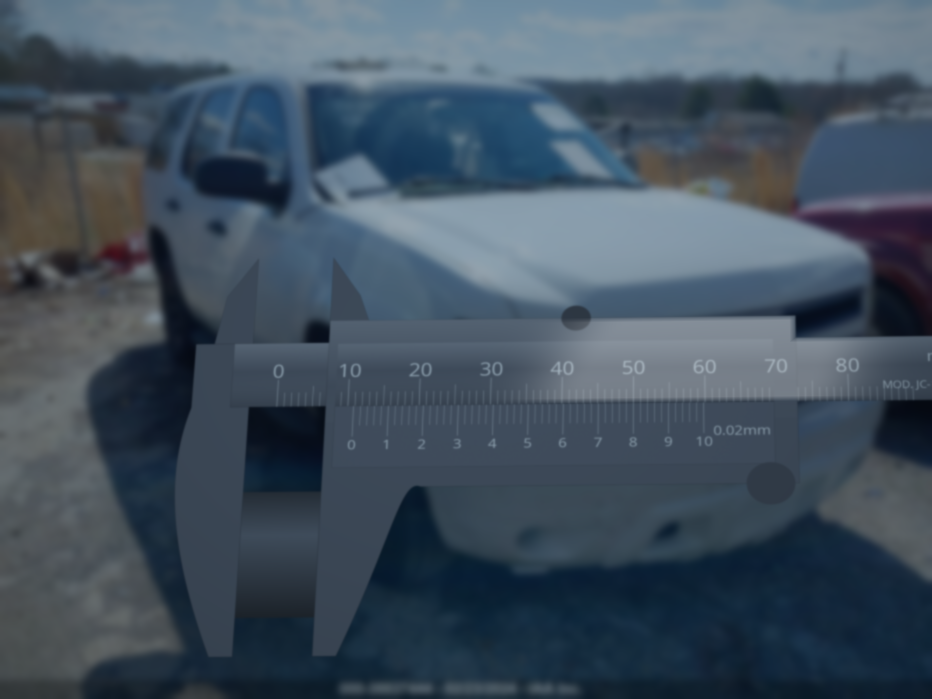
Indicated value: 10.8 mm
